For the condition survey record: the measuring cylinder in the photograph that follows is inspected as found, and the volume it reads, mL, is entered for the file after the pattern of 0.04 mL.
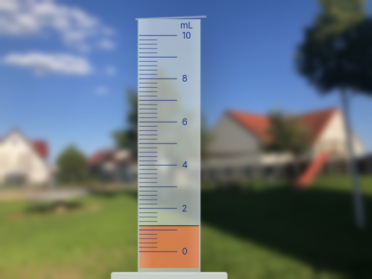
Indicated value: 1.2 mL
